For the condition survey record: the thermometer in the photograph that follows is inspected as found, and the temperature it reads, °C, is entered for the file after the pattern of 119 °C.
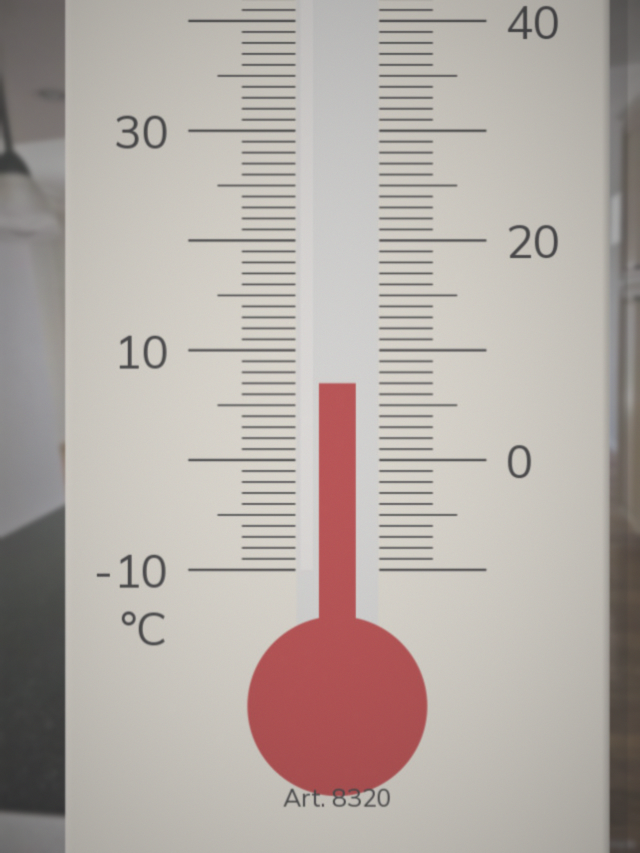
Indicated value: 7 °C
